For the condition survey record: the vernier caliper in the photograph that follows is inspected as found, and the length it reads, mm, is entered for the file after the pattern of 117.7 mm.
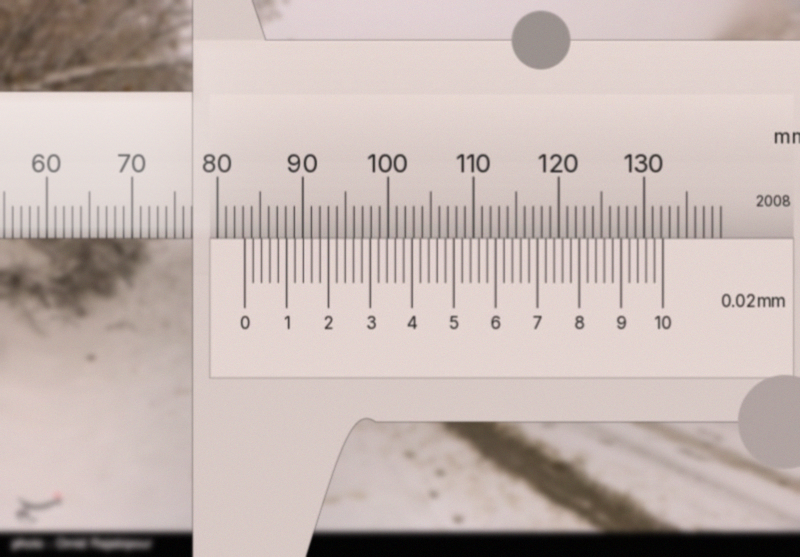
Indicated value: 83.2 mm
